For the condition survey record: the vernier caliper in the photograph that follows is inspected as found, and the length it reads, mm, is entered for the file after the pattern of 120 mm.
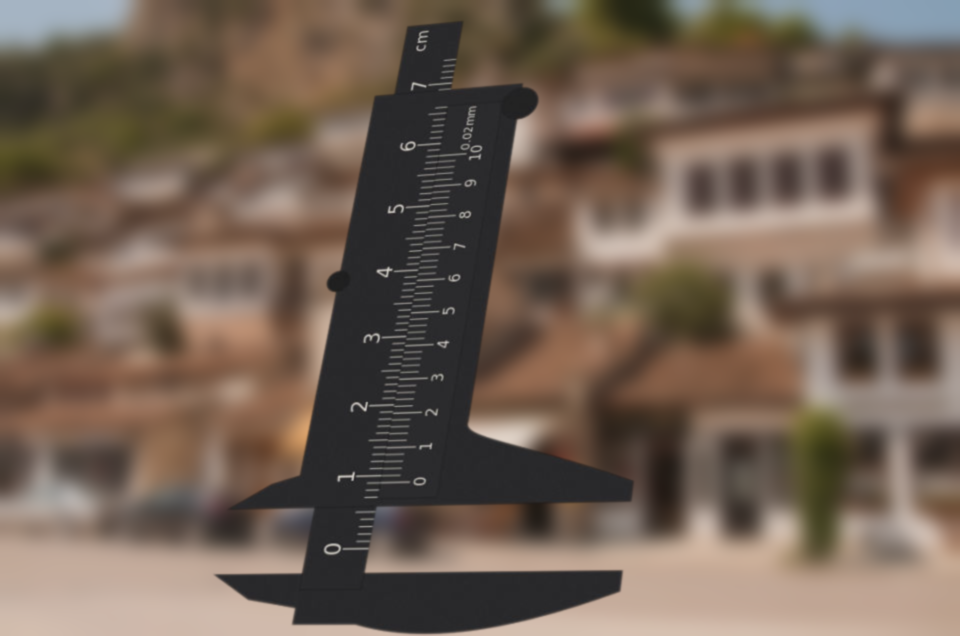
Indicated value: 9.0 mm
